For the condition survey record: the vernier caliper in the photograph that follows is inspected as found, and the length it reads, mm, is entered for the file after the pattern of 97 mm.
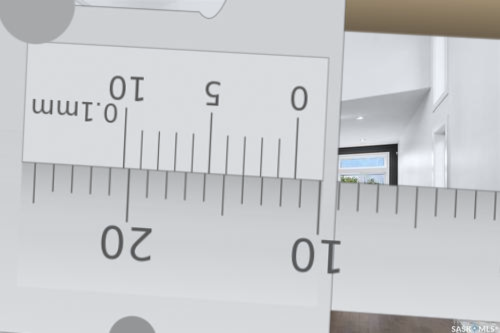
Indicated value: 11.3 mm
